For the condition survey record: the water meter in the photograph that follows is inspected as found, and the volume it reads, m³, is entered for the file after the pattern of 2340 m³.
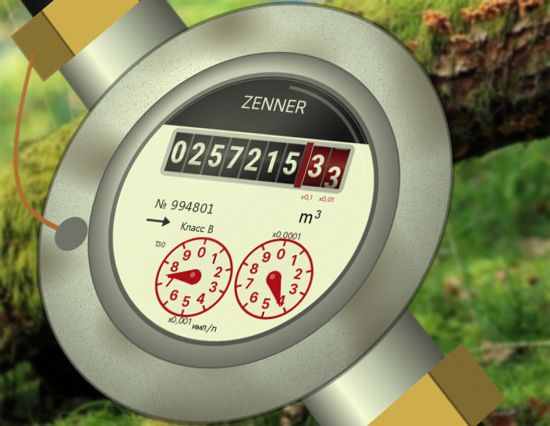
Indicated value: 257215.3274 m³
